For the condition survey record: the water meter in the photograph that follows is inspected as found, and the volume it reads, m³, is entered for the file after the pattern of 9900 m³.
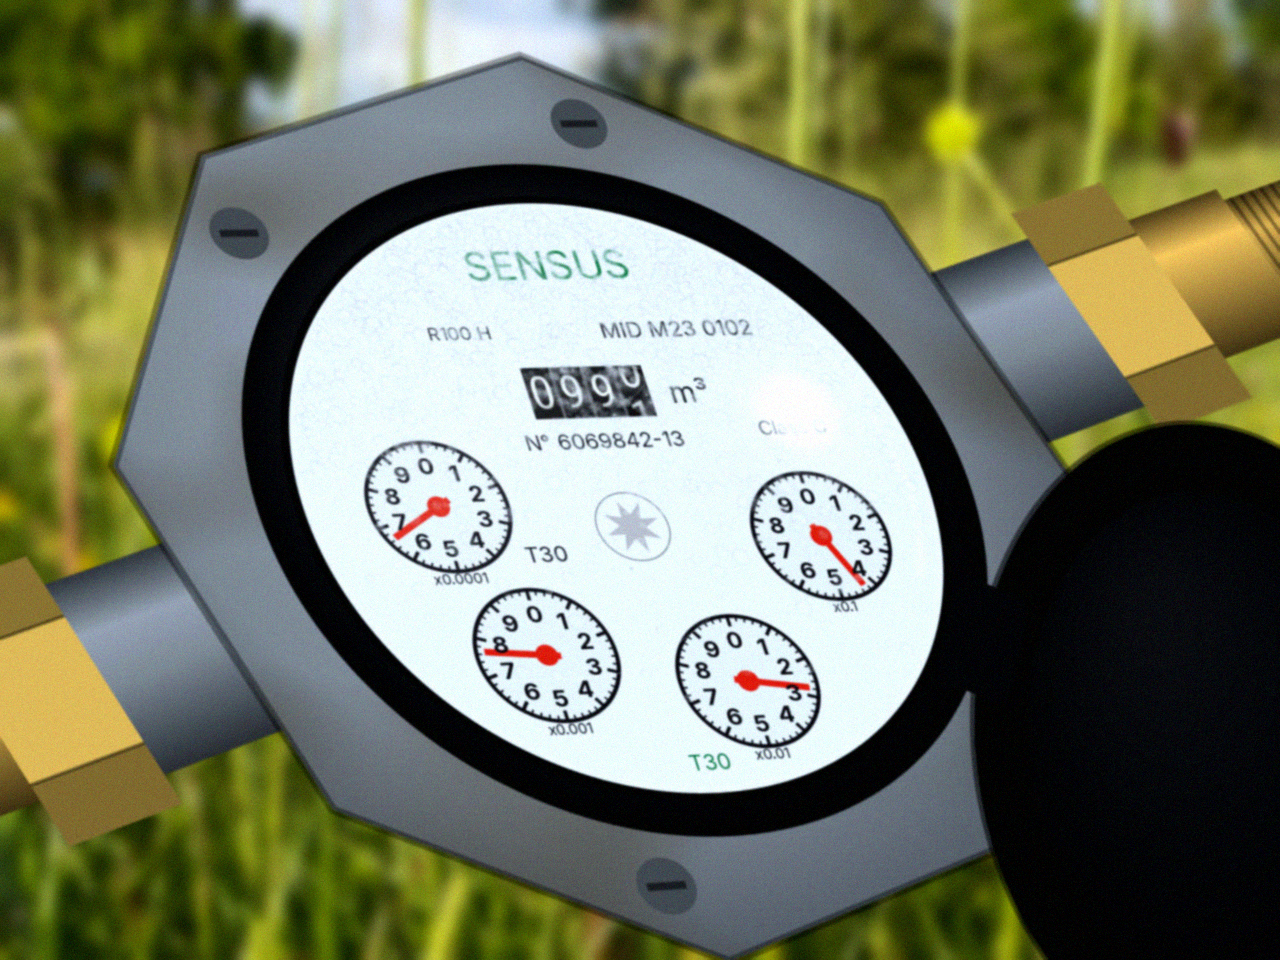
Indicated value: 990.4276 m³
